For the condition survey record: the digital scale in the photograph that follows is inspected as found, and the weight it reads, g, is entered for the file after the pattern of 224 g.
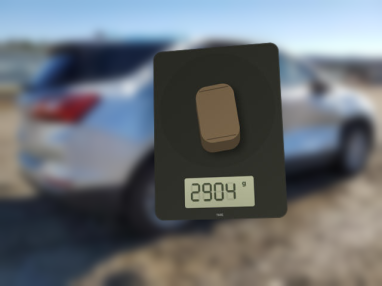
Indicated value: 2904 g
